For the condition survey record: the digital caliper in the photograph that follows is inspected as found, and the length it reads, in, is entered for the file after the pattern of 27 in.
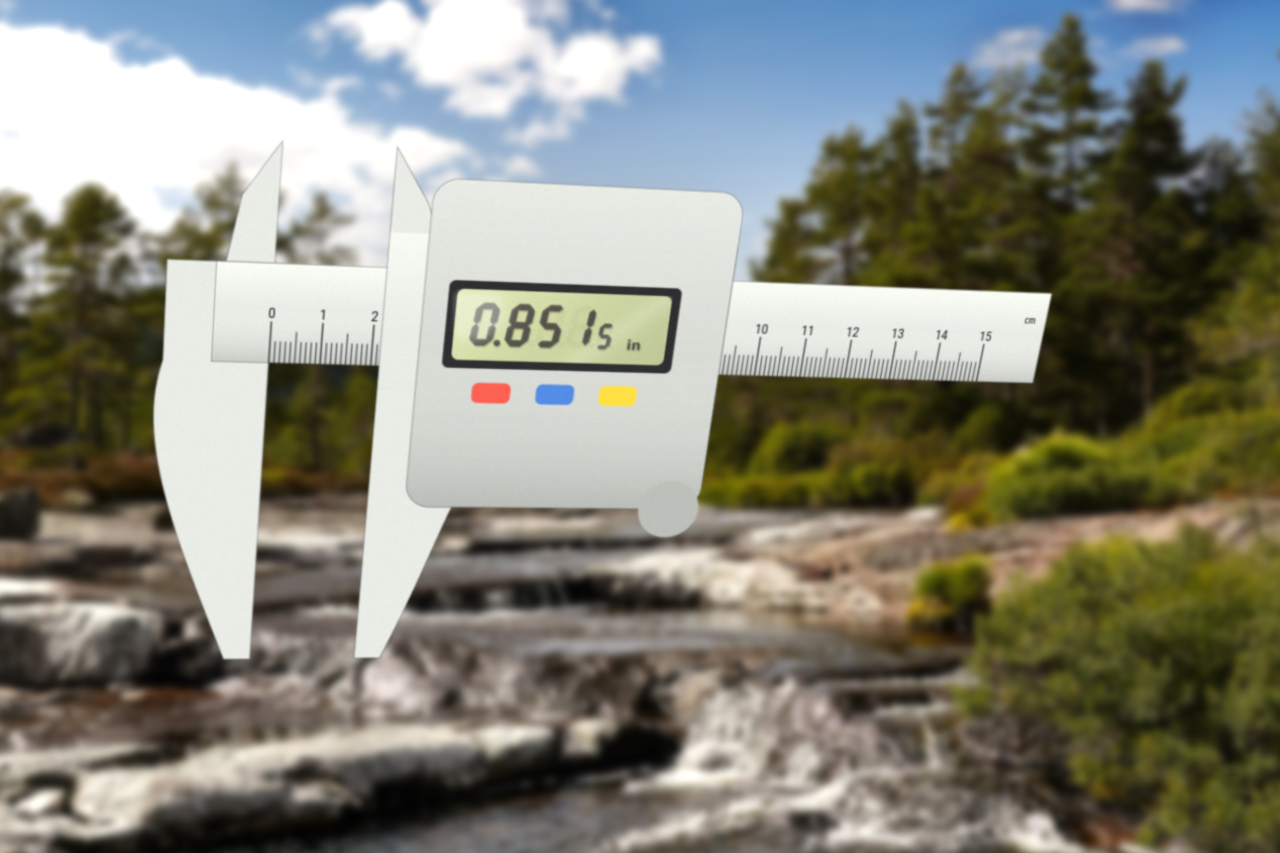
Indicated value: 0.8515 in
